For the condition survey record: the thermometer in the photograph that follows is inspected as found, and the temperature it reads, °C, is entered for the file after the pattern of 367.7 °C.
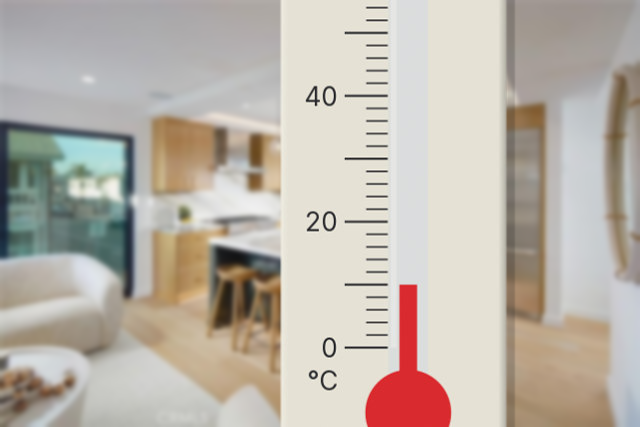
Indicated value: 10 °C
